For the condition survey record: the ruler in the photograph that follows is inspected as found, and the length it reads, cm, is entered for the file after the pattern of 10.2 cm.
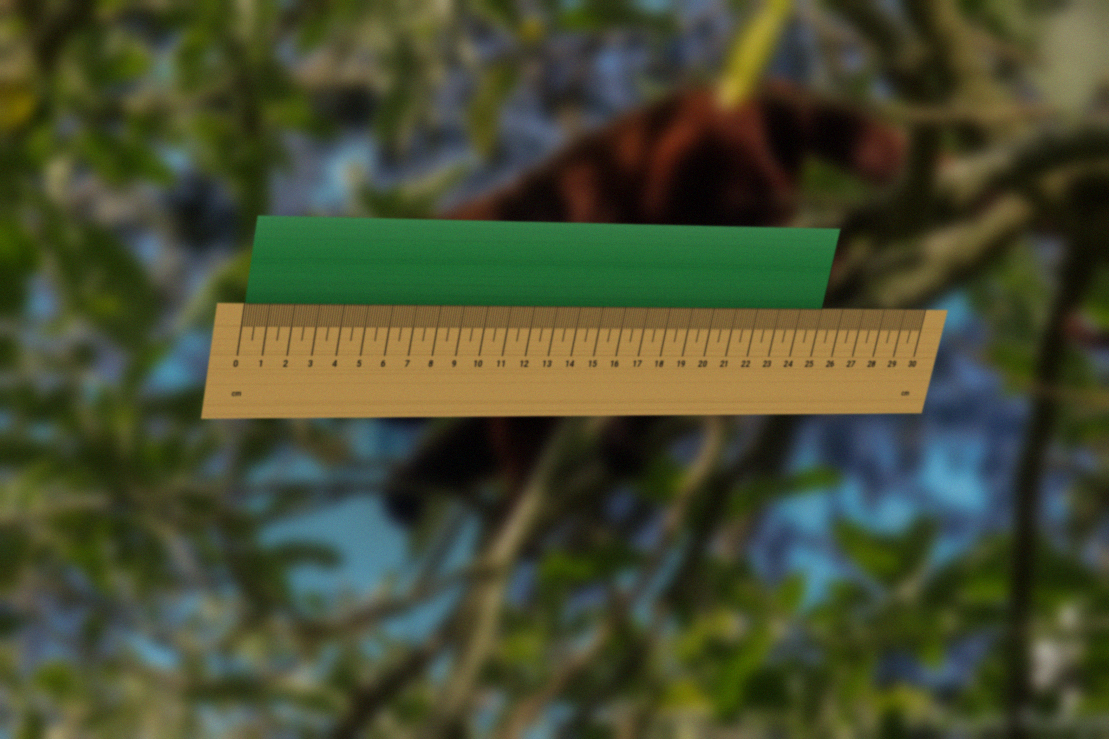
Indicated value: 25 cm
